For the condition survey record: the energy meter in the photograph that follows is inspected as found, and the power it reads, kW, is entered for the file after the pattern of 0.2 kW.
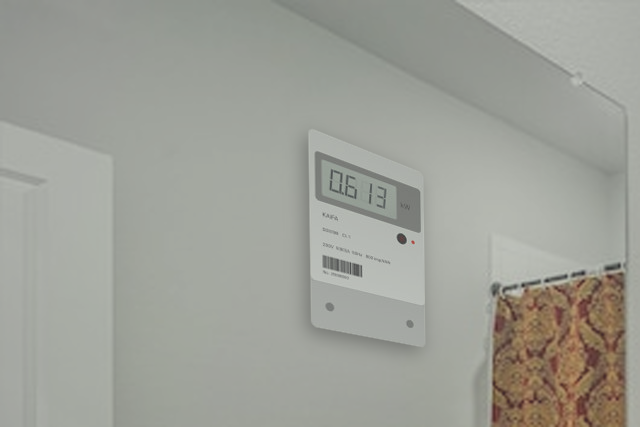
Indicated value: 0.613 kW
